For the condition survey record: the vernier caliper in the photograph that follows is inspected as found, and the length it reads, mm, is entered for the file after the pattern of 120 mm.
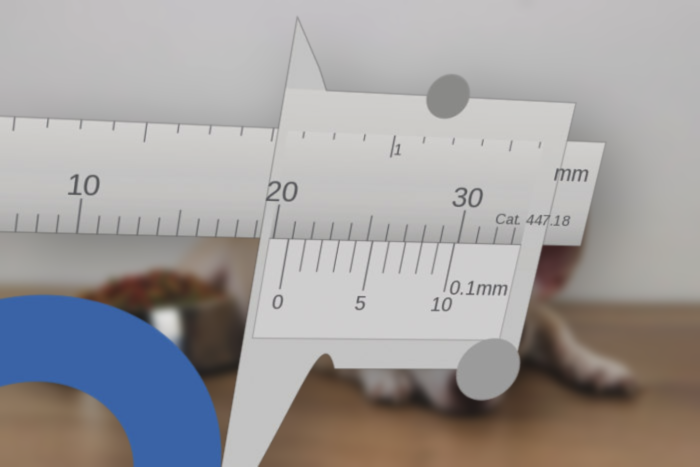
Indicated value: 20.8 mm
